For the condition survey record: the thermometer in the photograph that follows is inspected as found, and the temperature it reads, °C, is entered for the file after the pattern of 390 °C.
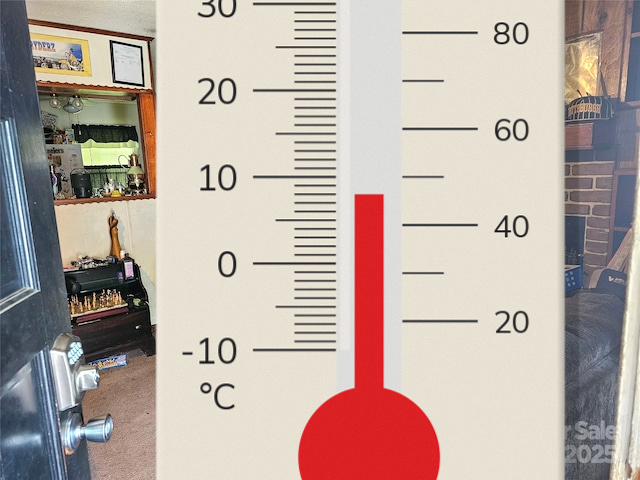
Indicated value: 8 °C
